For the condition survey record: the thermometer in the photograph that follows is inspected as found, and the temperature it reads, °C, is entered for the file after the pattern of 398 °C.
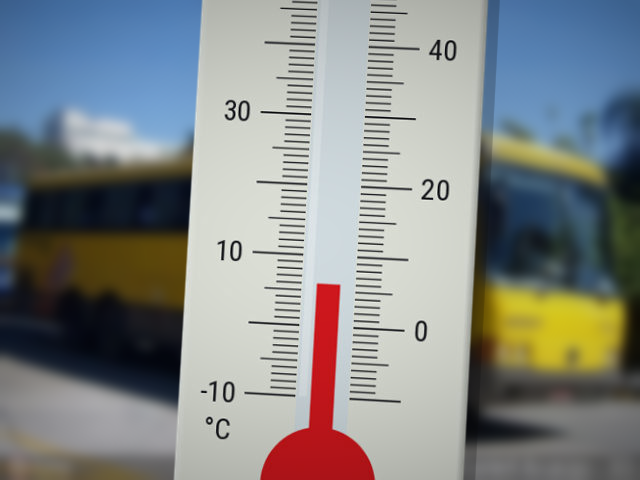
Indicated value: 6 °C
